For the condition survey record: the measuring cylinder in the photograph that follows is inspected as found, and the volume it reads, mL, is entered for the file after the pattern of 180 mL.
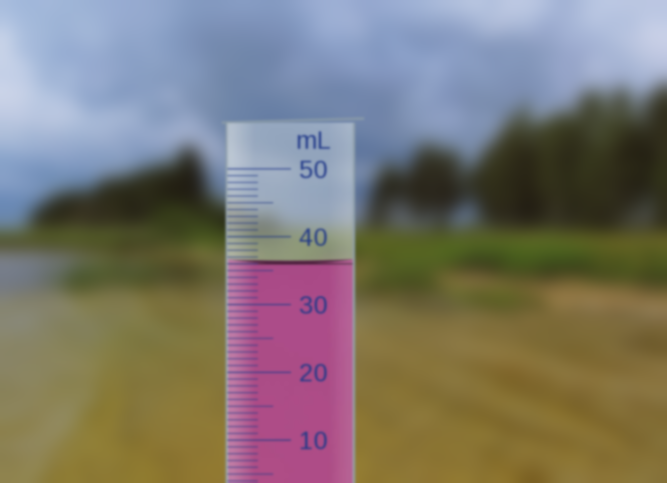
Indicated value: 36 mL
